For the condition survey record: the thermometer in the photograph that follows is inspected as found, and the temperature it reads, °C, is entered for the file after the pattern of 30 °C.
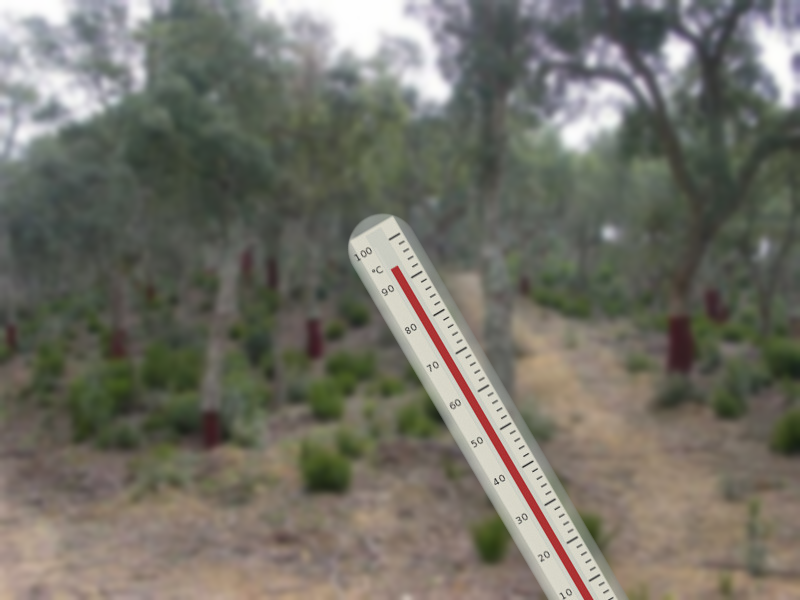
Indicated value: 94 °C
